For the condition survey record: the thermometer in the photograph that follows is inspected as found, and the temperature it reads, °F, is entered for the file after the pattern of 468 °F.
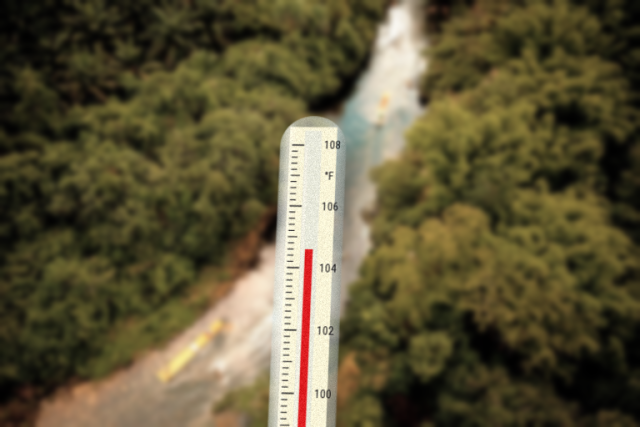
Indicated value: 104.6 °F
